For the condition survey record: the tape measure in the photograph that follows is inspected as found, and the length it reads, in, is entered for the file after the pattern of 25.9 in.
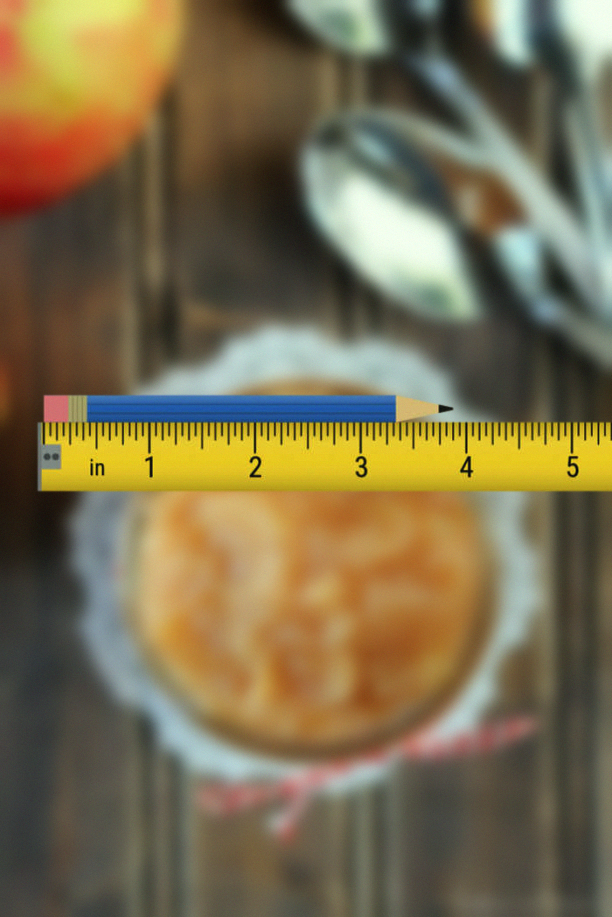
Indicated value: 3.875 in
